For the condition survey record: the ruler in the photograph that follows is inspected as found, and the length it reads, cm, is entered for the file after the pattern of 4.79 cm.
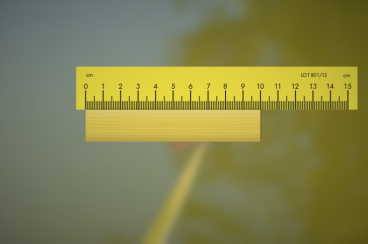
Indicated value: 10 cm
